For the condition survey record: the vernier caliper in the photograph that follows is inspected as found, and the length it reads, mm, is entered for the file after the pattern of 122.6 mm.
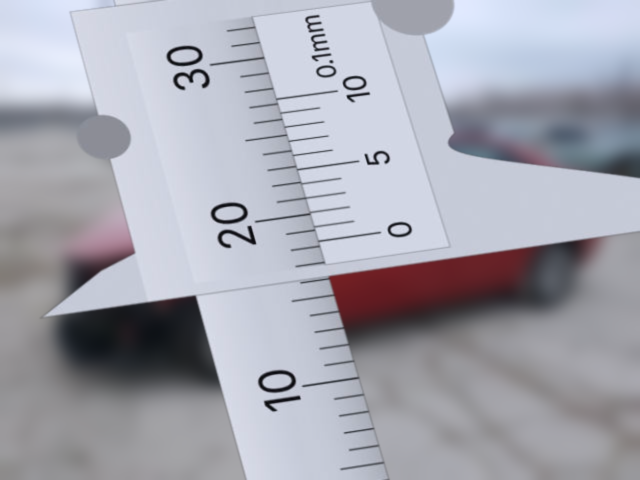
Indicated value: 18.3 mm
